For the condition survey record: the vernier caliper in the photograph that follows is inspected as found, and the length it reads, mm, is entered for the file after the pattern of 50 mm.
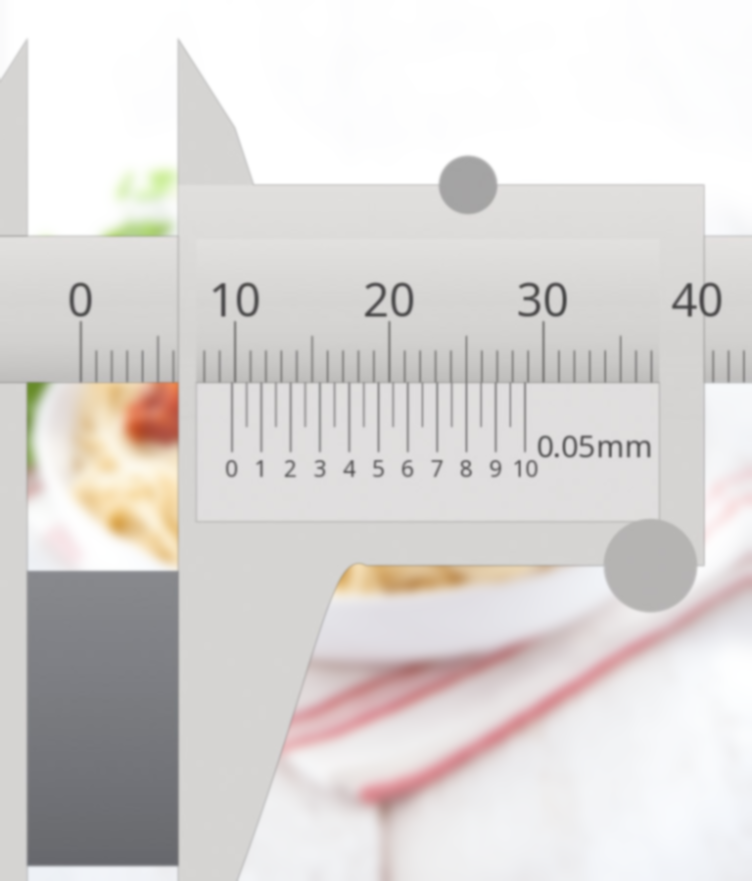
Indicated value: 9.8 mm
